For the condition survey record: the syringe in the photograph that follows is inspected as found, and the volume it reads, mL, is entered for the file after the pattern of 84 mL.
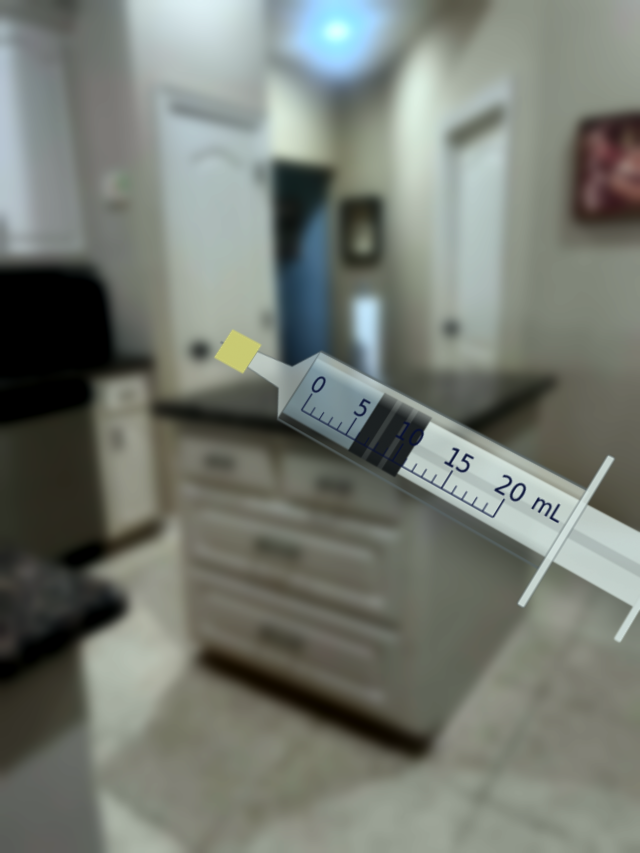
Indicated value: 6 mL
